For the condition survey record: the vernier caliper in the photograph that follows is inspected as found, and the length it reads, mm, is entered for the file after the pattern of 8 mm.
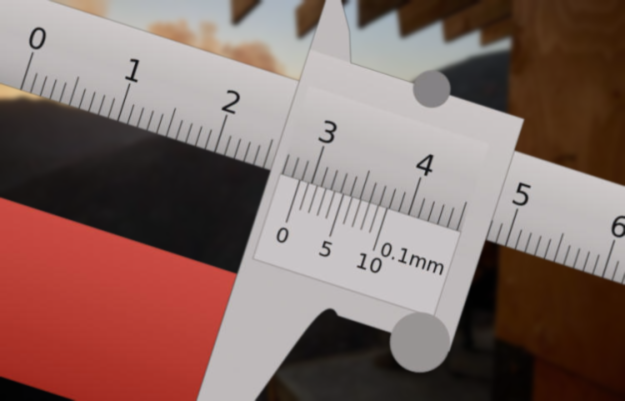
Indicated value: 28.8 mm
